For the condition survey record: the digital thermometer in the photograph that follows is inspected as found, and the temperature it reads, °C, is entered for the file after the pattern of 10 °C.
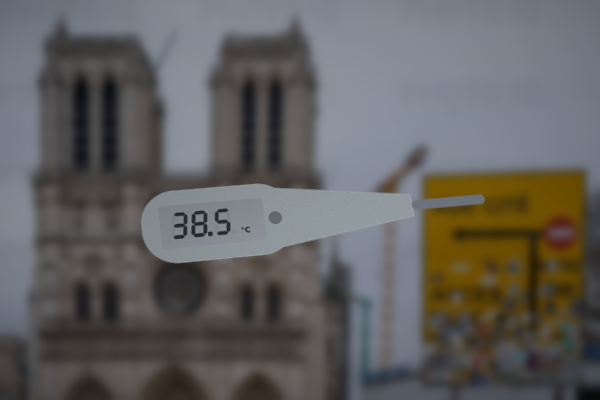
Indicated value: 38.5 °C
